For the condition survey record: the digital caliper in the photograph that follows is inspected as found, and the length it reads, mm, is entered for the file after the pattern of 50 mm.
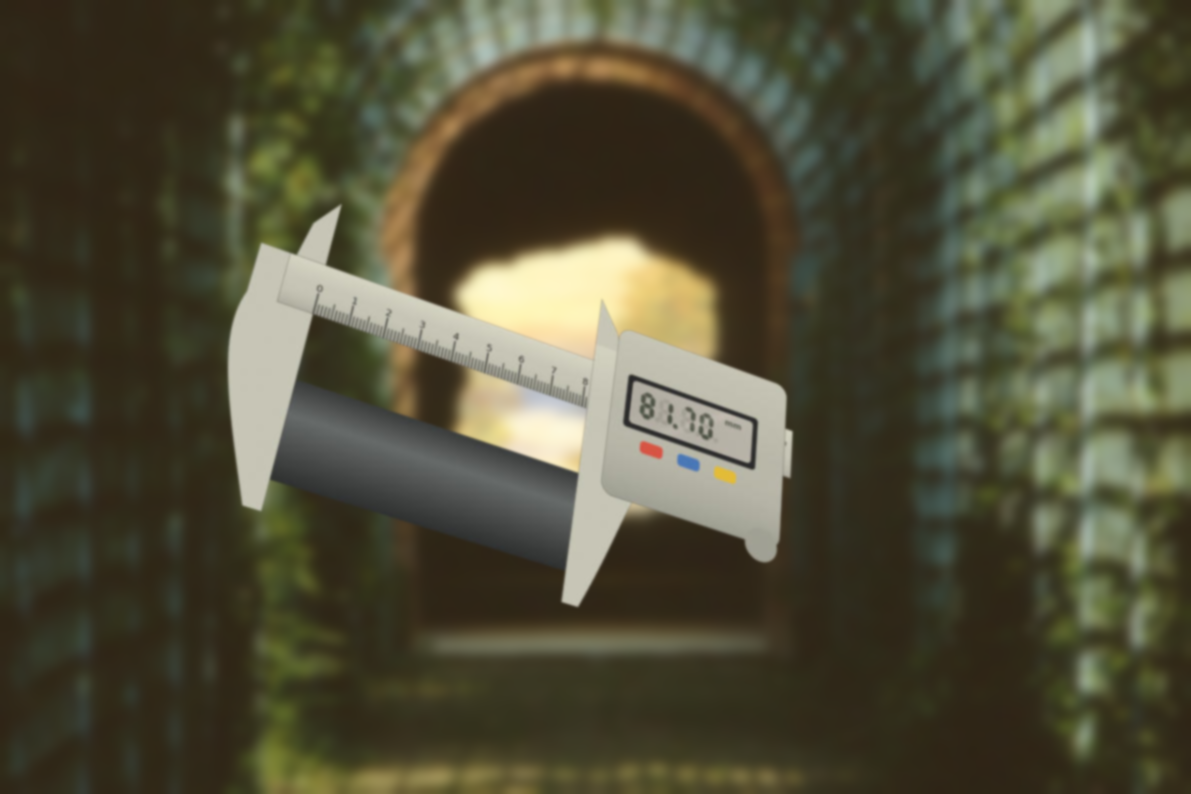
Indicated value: 81.70 mm
